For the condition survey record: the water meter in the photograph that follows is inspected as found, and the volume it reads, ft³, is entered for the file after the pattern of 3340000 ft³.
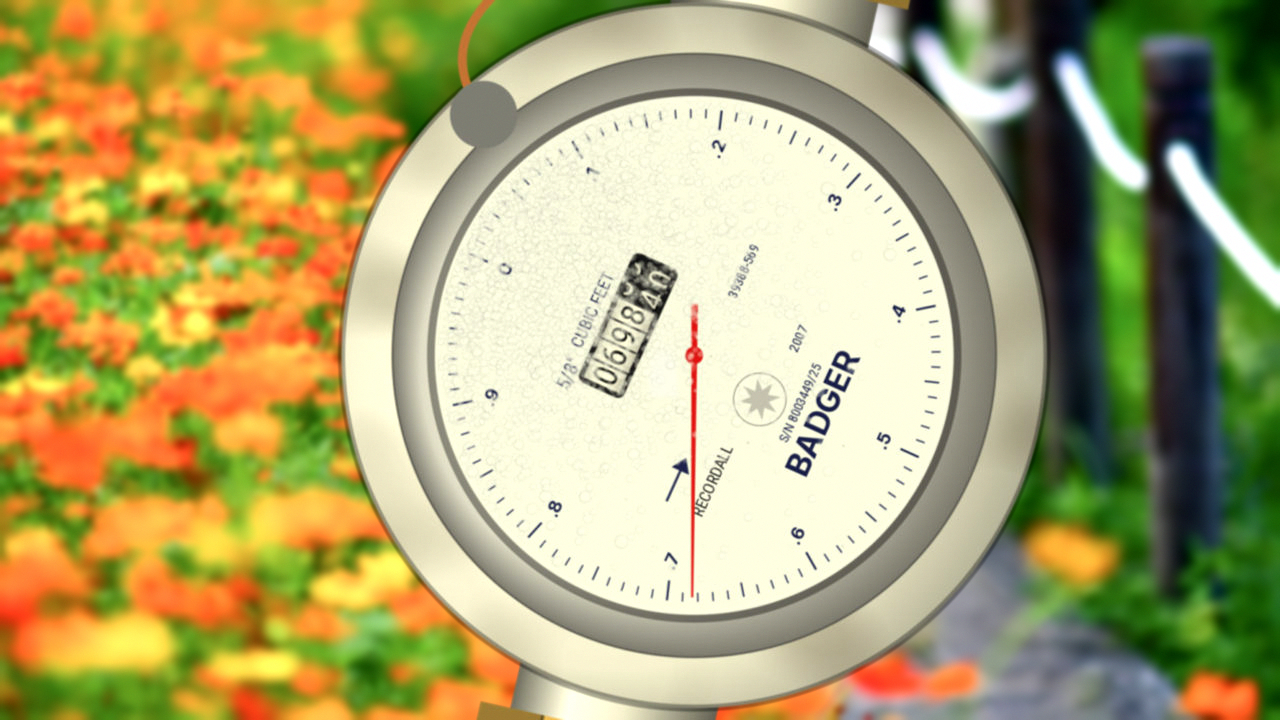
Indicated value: 69839.68 ft³
